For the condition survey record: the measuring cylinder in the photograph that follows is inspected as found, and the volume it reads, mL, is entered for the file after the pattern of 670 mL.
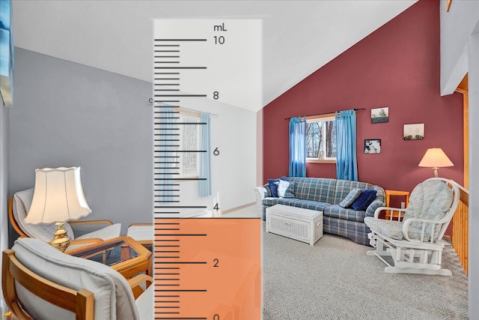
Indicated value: 3.6 mL
